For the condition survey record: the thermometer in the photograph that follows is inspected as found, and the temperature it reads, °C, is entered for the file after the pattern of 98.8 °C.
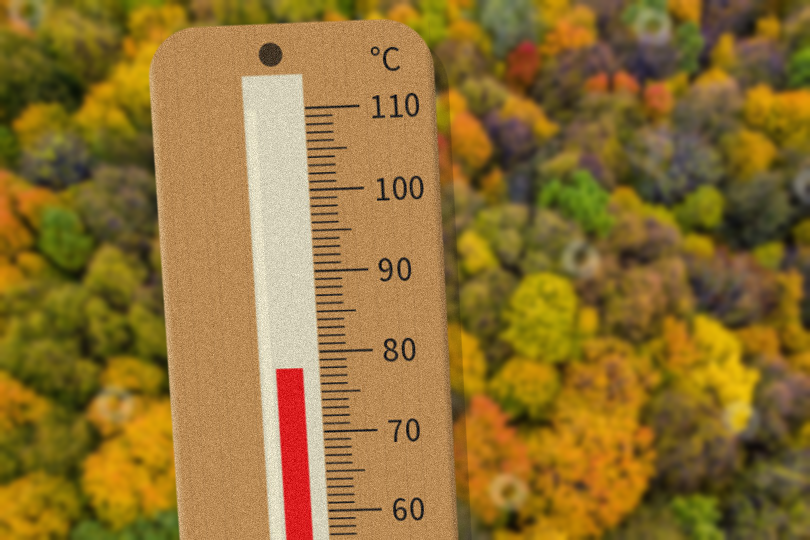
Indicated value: 78 °C
